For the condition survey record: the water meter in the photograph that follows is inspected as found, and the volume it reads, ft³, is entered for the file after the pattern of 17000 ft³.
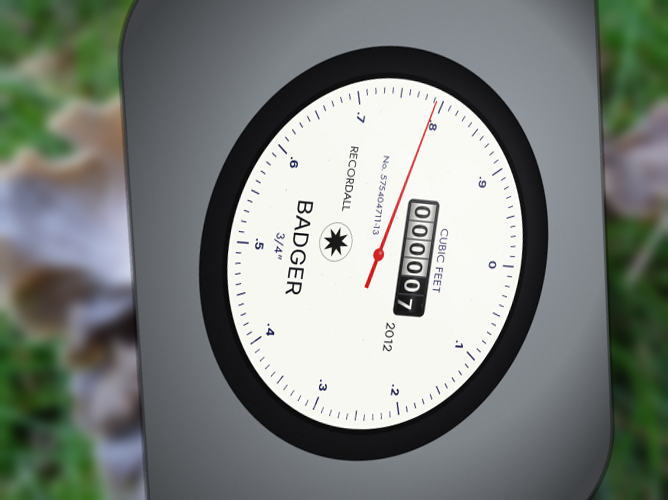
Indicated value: 6.79 ft³
